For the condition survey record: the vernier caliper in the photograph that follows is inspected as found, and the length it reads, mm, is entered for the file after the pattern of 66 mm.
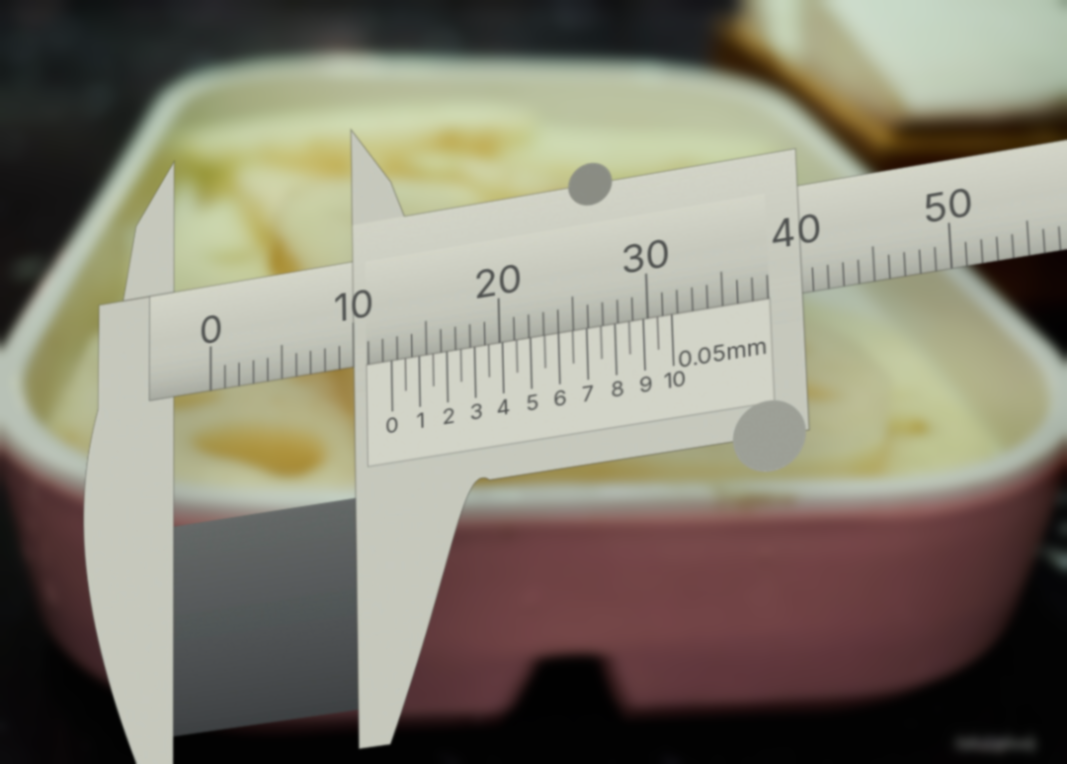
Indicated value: 12.6 mm
